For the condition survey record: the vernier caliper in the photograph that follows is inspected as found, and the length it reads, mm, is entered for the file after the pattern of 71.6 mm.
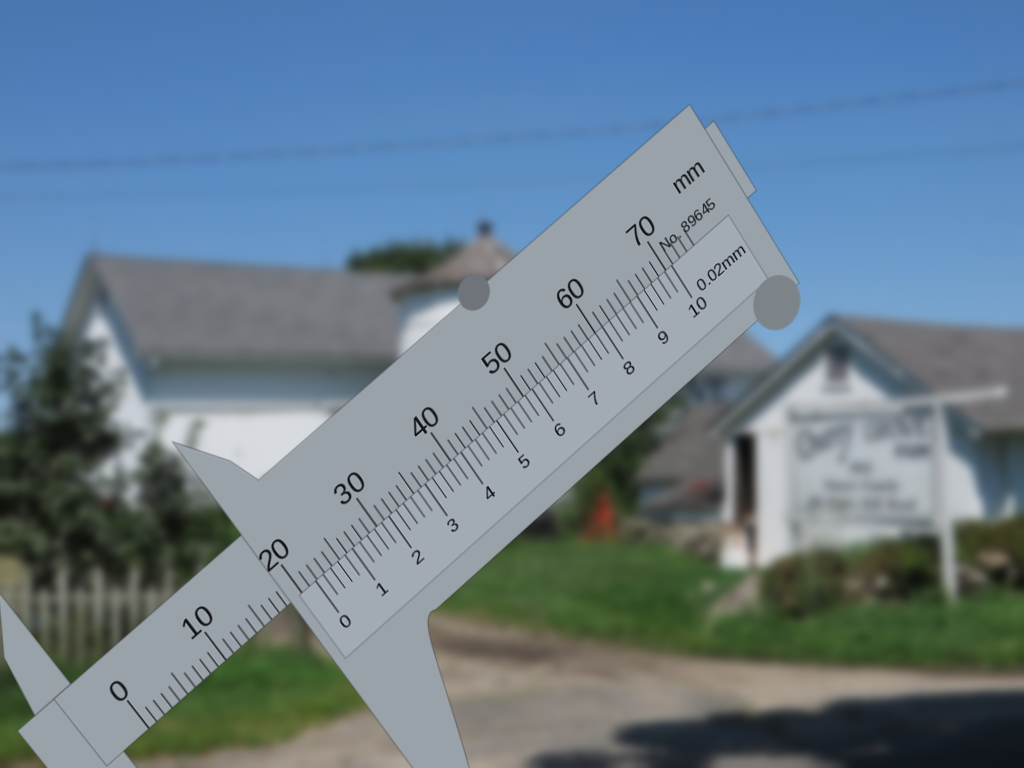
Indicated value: 21.8 mm
